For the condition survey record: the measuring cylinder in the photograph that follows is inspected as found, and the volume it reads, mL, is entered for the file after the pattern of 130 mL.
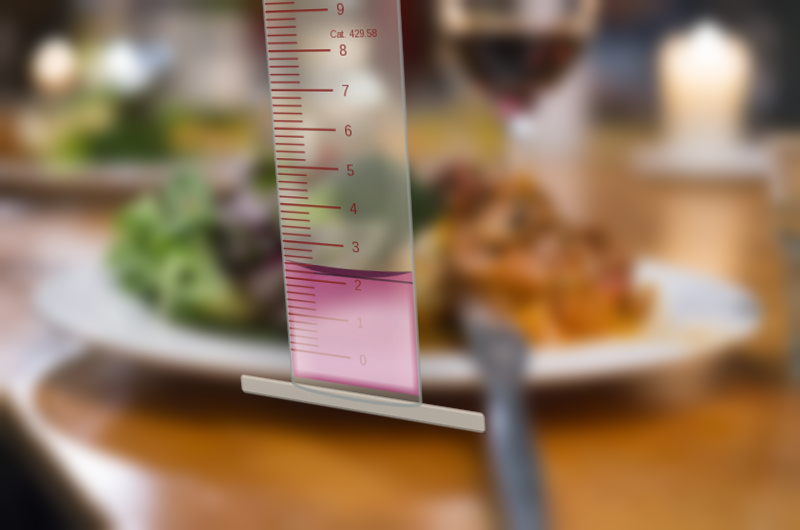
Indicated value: 2.2 mL
